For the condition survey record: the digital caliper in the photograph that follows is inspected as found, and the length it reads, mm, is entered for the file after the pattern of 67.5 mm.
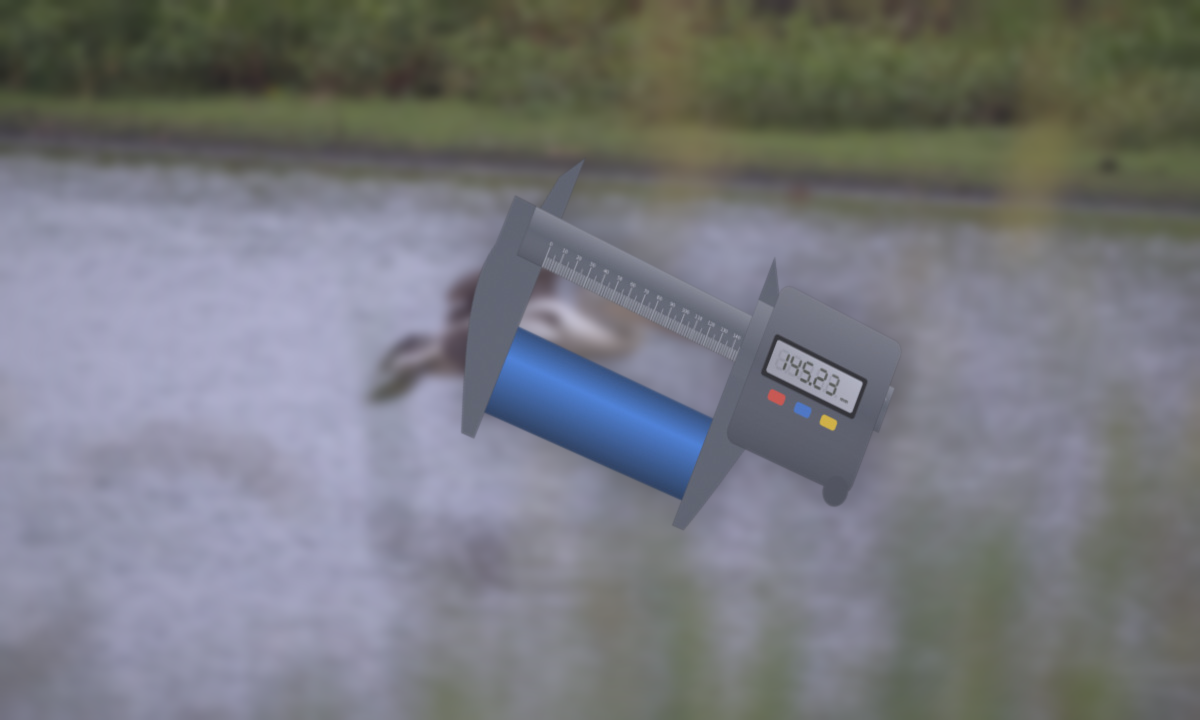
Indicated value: 145.23 mm
